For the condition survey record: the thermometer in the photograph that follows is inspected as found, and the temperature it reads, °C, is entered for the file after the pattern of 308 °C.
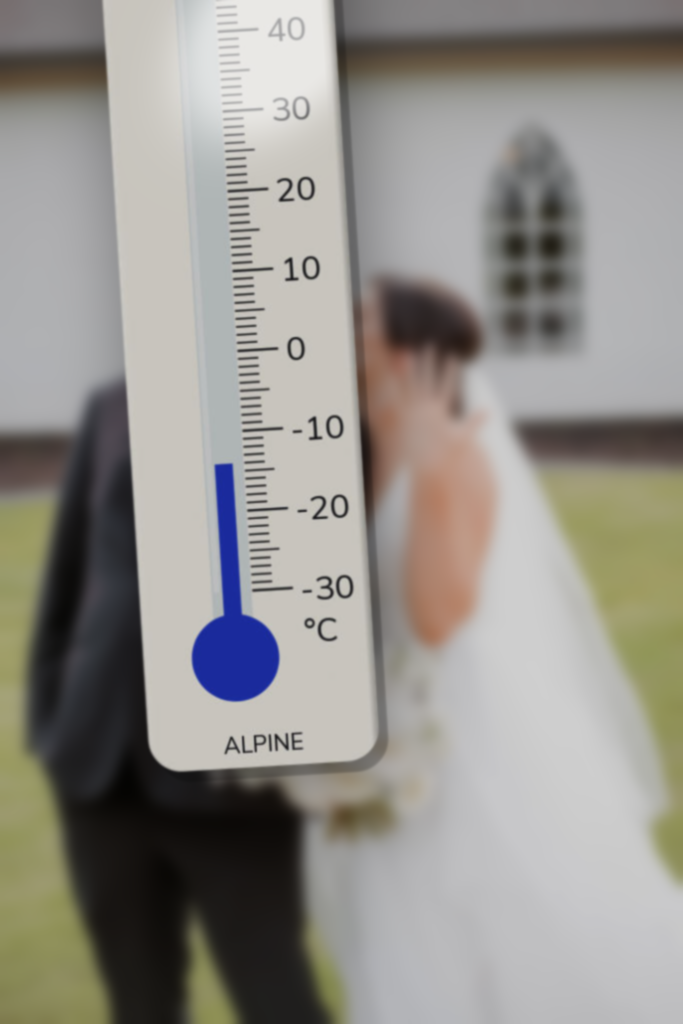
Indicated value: -14 °C
